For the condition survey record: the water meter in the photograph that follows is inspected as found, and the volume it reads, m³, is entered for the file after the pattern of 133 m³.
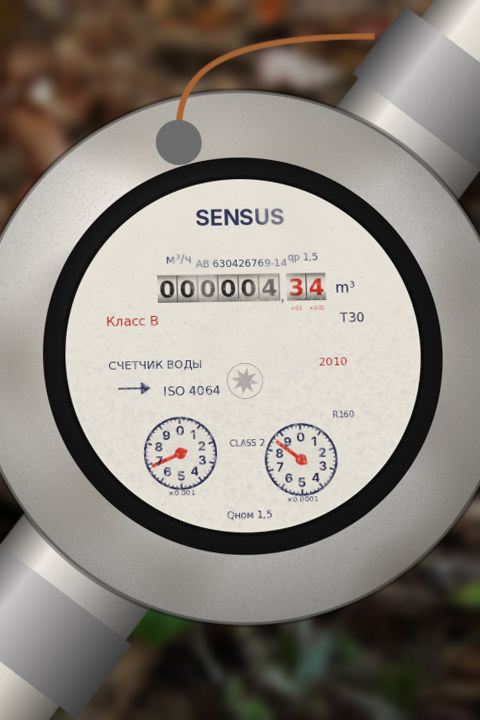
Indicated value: 4.3468 m³
